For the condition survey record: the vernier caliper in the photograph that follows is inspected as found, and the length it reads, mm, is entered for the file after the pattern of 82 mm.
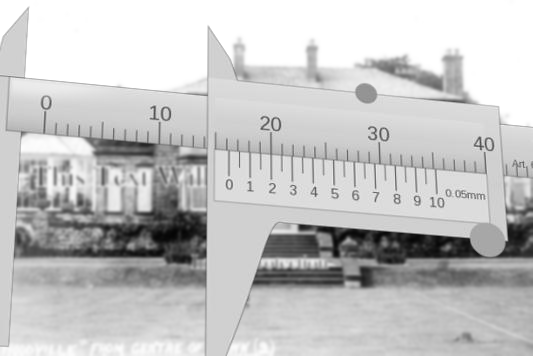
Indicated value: 16.2 mm
